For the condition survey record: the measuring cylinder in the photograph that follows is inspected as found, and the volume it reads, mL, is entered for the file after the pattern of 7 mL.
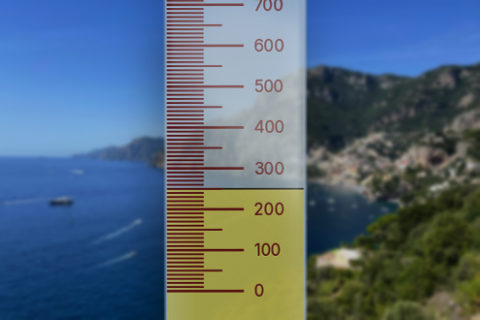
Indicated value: 250 mL
